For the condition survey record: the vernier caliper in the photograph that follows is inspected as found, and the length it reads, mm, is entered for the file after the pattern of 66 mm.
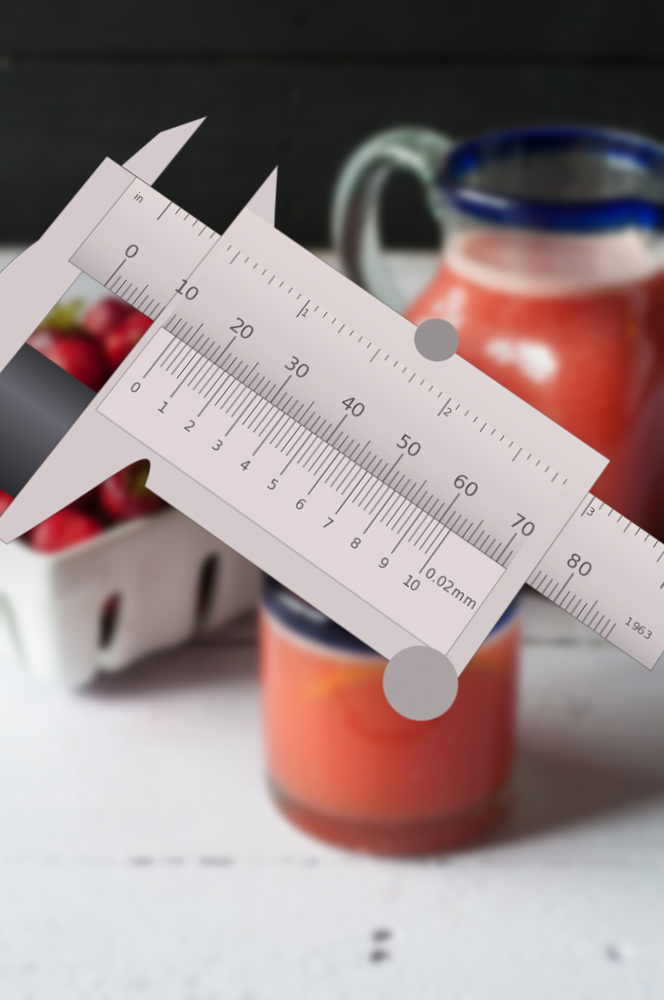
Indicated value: 13.0 mm
